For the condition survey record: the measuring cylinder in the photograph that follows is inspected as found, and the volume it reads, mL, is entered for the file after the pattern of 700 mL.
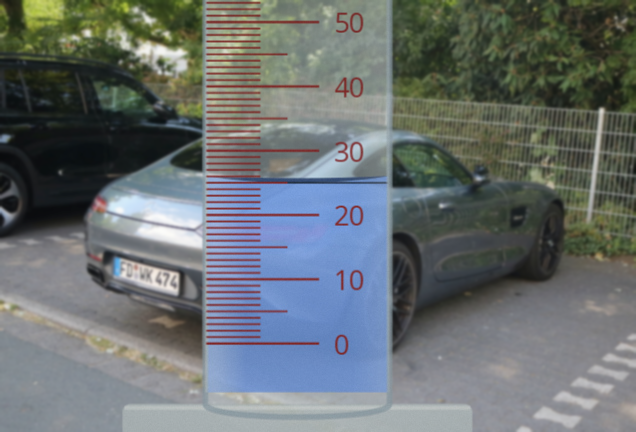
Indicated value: 25 mL
